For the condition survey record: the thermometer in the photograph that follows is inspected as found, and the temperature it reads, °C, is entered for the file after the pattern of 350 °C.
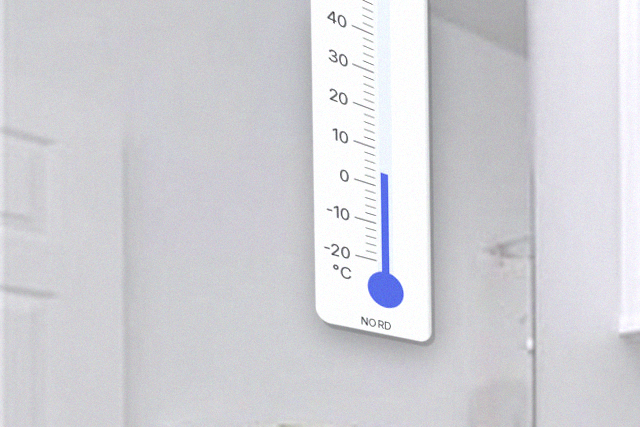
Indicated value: 4 °C
